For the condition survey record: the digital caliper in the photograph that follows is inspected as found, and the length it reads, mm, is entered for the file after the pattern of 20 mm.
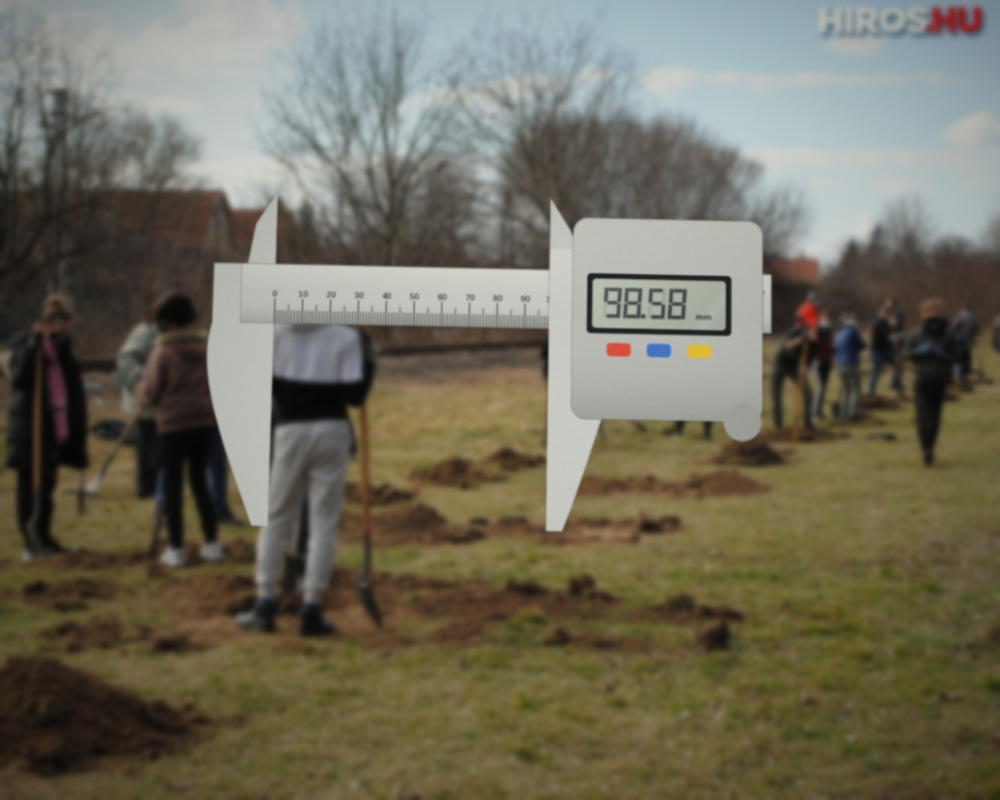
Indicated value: 98.58 mm
